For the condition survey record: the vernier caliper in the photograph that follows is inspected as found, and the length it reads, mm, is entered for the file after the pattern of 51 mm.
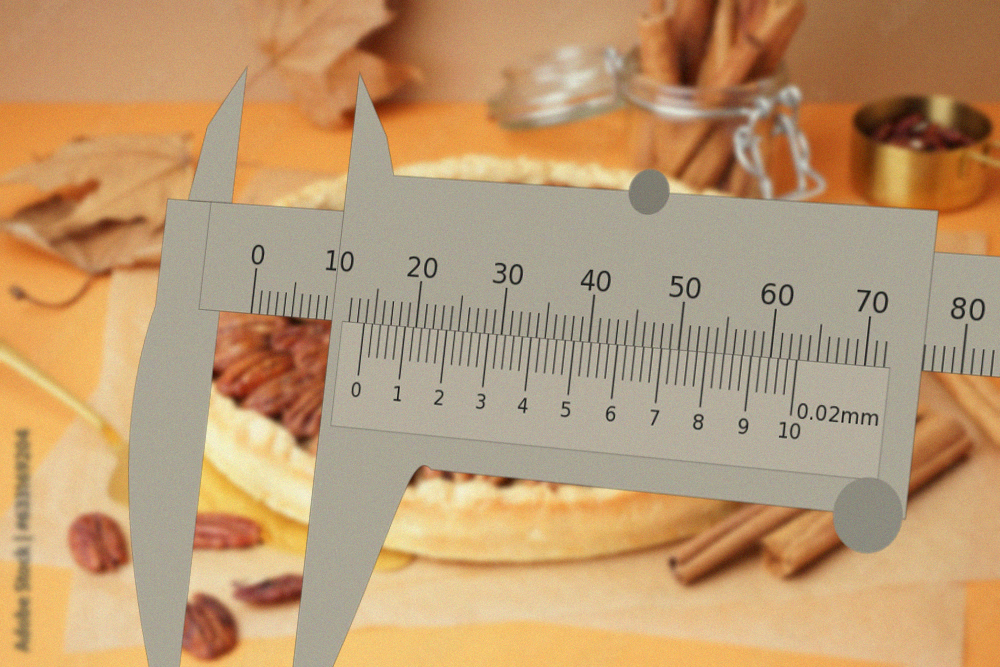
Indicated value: 13.8 mm
